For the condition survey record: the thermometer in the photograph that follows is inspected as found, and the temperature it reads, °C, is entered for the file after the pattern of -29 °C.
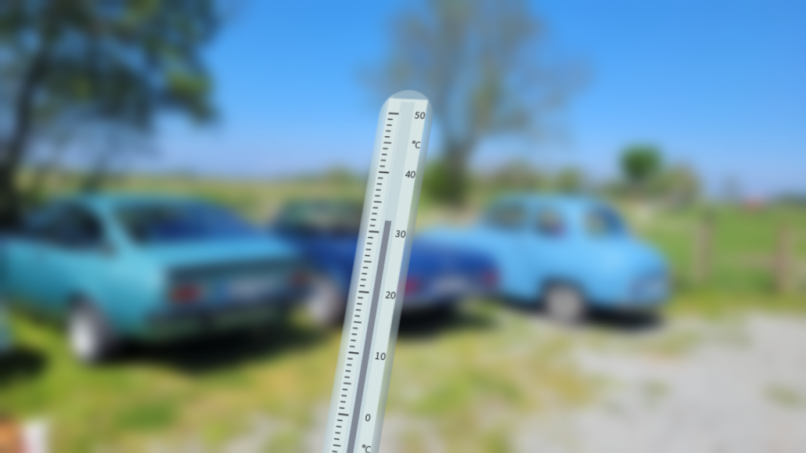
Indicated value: 32 °C
